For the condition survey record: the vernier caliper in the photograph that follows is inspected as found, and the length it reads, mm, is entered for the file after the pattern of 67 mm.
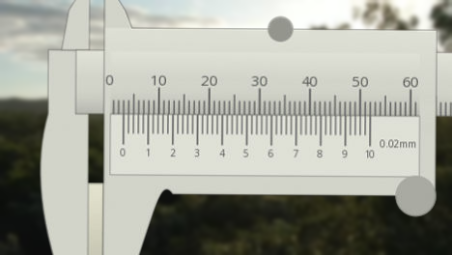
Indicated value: 3.0 mm
